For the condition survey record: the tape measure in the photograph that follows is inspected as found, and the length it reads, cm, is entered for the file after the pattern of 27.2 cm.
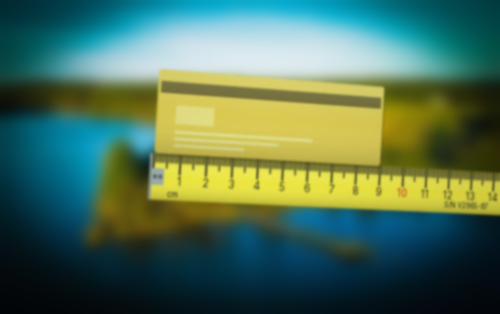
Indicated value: 9 cm
